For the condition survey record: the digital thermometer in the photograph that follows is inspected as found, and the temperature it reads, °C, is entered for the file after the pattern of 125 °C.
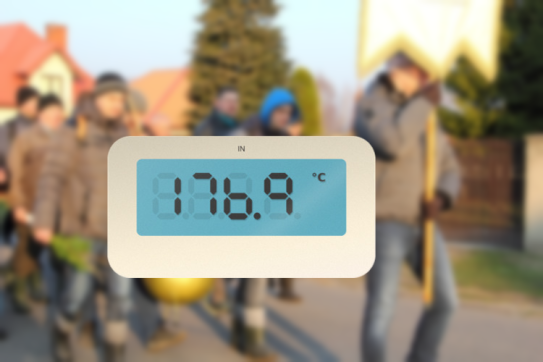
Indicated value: 176.9 °C
